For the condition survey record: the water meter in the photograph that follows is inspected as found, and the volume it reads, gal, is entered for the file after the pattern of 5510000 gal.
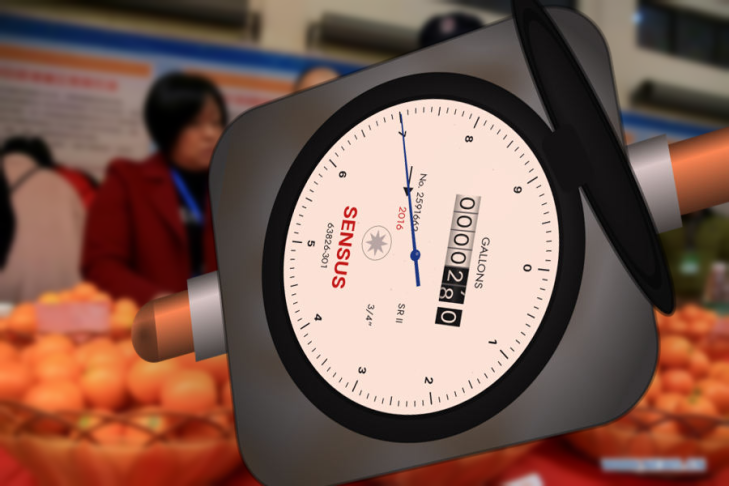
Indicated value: 277.0 gal
